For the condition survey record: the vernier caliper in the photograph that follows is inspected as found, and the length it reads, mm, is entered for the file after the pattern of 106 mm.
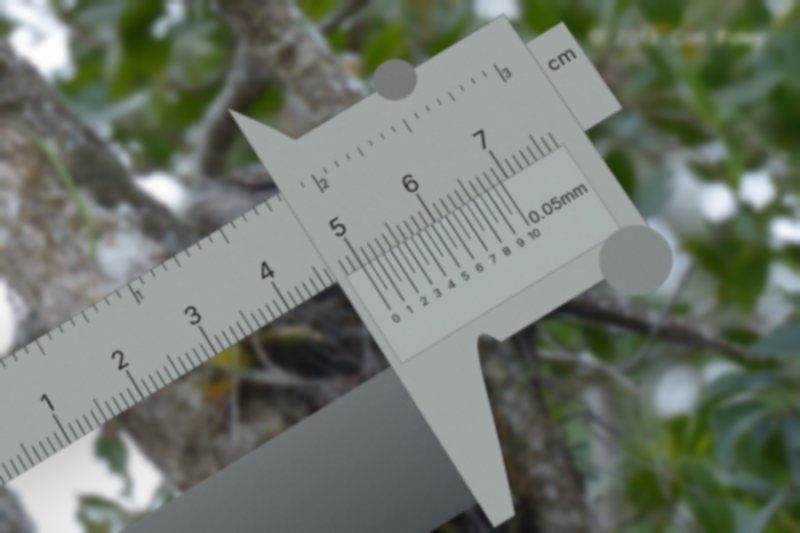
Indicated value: 50.0 mm
